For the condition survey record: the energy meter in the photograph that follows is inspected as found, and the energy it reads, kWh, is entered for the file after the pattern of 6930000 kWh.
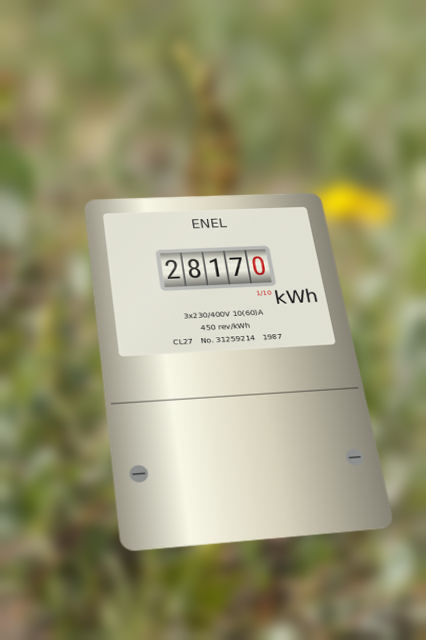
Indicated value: 2817.0 kWh
